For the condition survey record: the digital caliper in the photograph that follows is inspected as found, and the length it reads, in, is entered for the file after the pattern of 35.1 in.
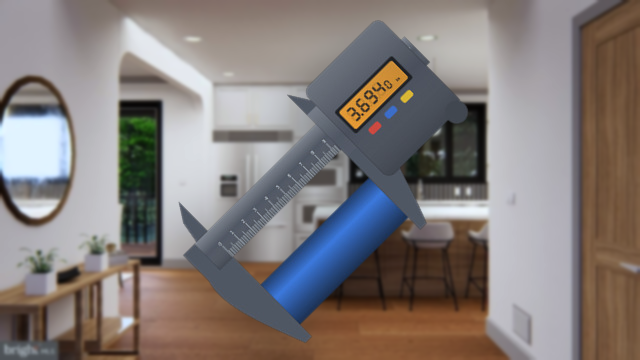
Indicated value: 3.6940 in
